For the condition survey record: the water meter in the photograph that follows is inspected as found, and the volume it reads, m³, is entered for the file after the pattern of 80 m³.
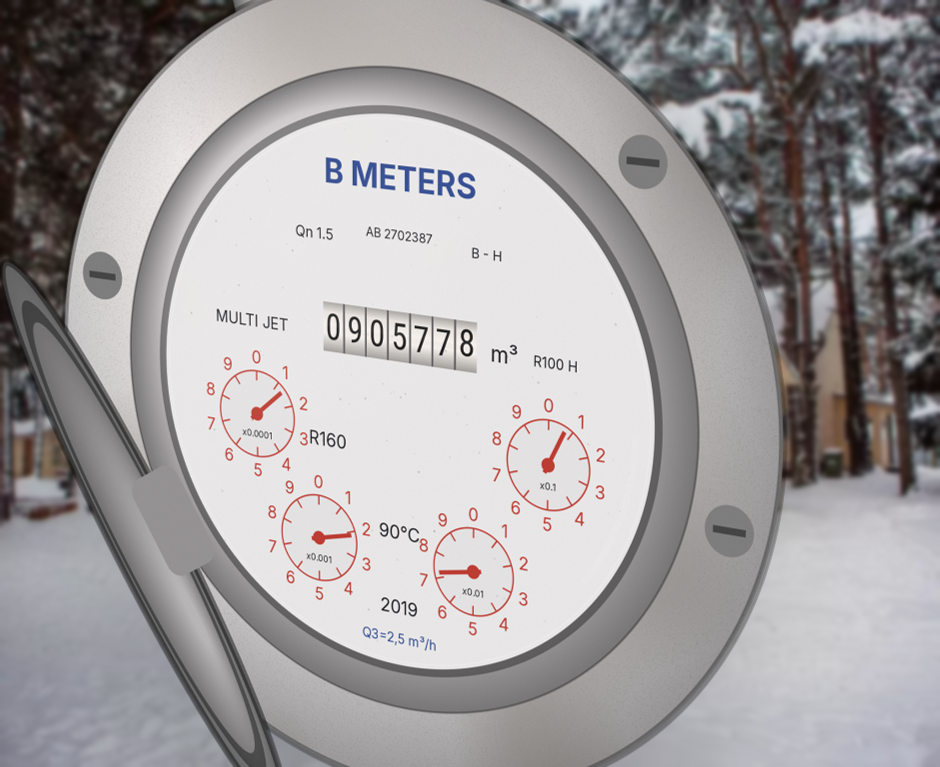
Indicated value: 905778.0721 m³
